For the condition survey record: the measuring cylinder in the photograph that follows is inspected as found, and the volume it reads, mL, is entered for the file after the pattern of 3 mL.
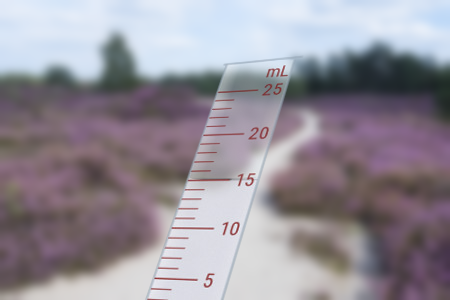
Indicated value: 15 mL
